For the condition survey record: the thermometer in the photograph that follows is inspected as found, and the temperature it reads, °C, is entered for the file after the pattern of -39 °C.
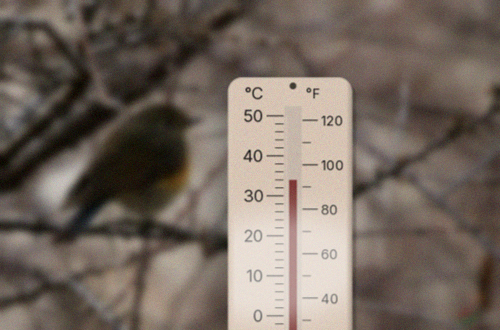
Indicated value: 34 °C
